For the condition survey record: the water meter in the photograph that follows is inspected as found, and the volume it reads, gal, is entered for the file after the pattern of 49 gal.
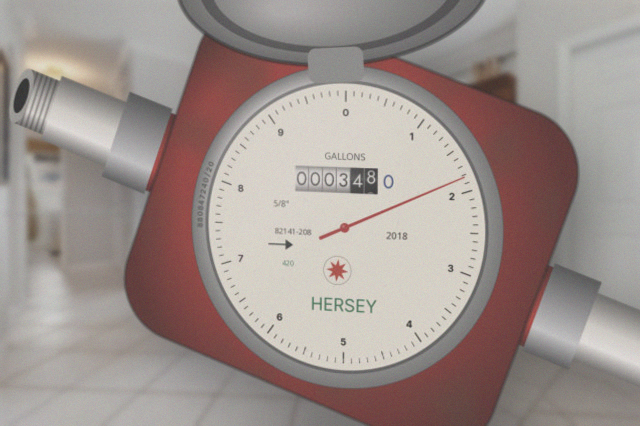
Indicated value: 3481.8 gal
